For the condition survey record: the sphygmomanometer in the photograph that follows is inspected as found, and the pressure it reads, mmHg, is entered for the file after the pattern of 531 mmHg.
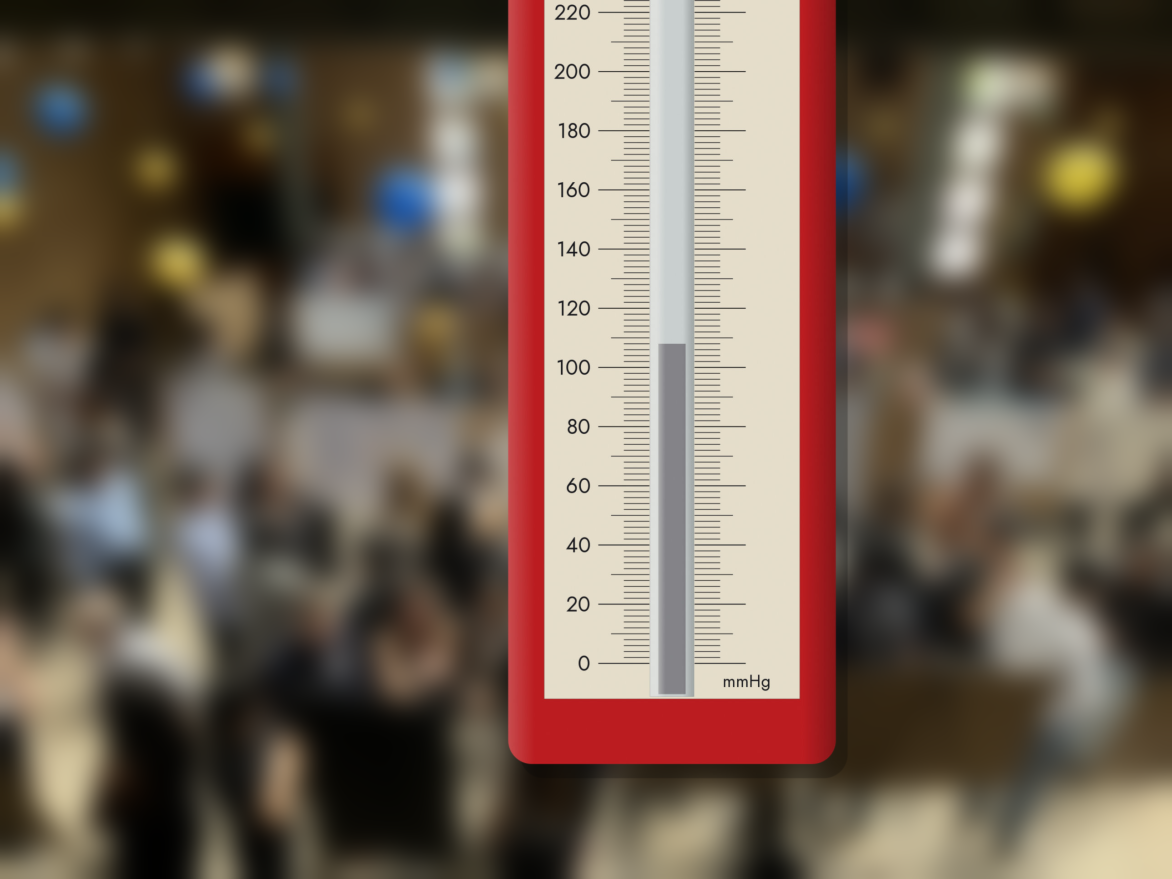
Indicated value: 108 mmHg
